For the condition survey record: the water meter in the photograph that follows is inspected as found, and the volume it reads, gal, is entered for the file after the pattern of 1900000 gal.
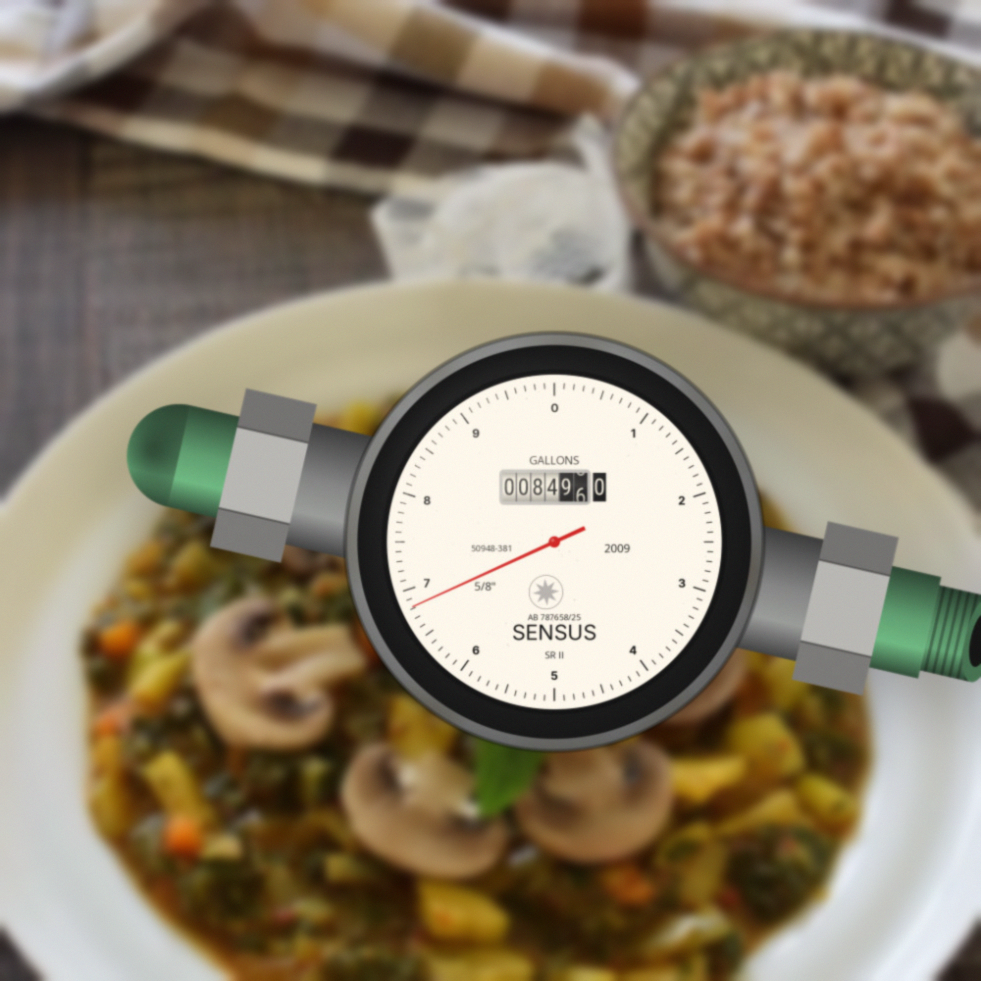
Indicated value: 84956.8 gal
